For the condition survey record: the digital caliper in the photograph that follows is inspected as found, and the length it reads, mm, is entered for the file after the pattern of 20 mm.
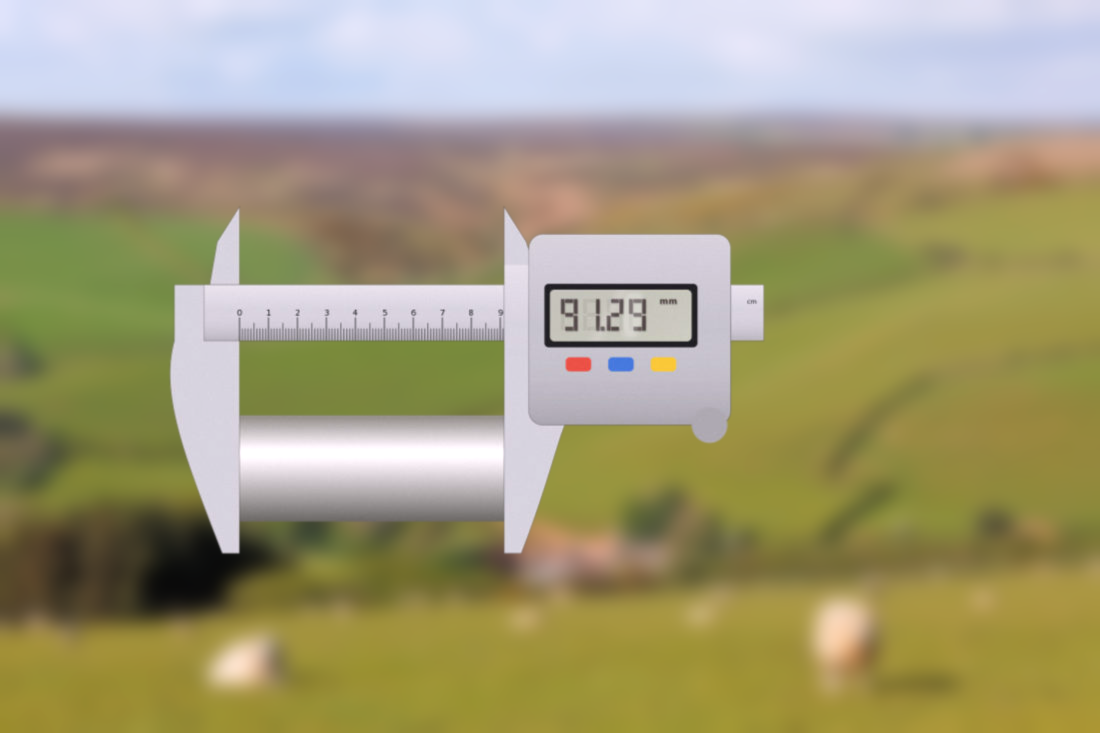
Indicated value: 91.29 mm
